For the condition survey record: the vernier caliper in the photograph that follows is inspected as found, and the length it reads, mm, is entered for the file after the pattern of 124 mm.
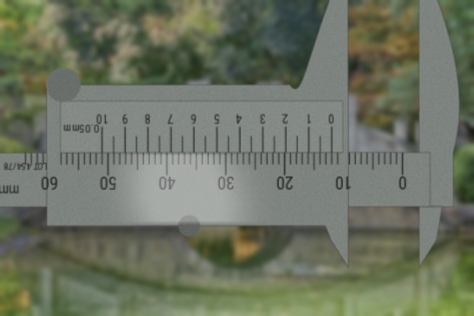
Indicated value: 12.0 mm
